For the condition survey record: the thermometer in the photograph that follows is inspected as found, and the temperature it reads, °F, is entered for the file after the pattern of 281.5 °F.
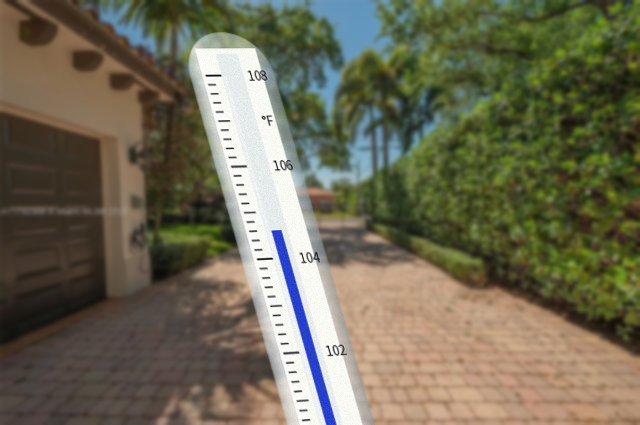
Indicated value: 104.6 °F
